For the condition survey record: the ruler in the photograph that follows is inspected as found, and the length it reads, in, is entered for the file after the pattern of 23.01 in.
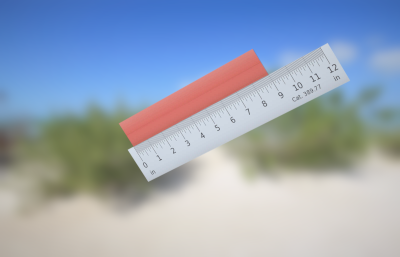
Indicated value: 9 in
